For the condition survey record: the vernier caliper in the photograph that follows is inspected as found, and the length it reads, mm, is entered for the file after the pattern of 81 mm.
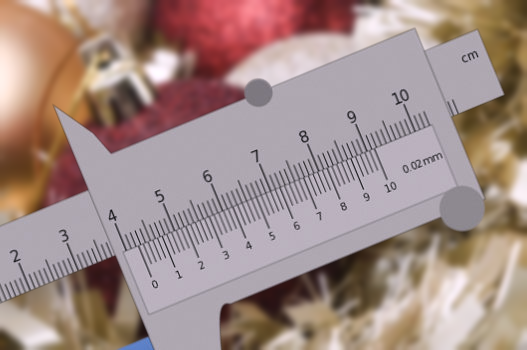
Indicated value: 42.5 mm
